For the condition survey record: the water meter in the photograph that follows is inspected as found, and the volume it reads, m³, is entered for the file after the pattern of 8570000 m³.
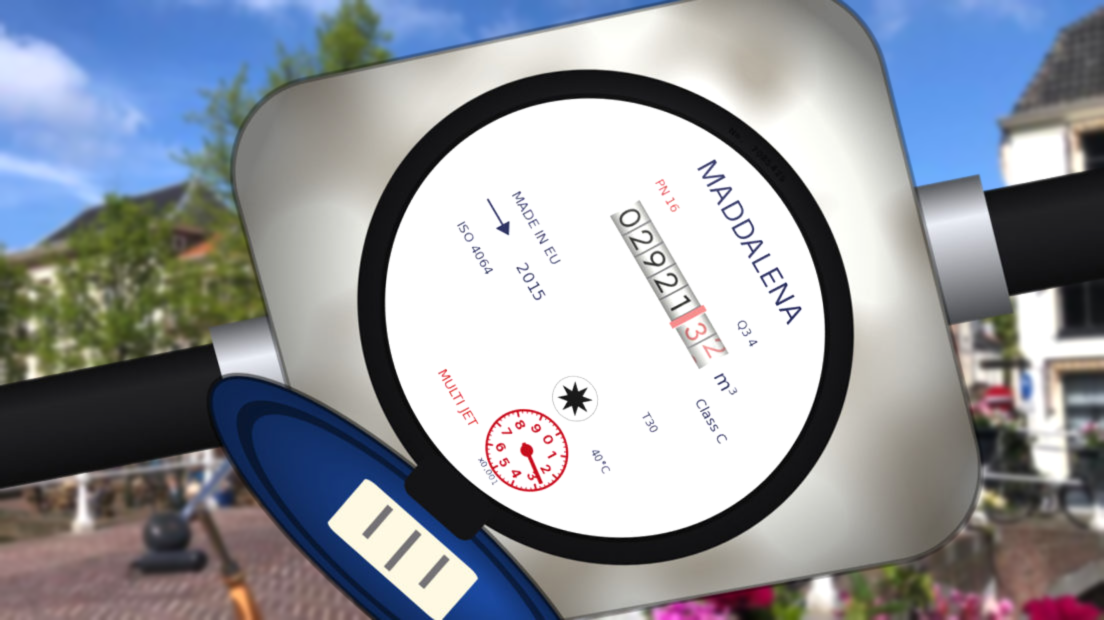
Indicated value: 2921.322 m³
